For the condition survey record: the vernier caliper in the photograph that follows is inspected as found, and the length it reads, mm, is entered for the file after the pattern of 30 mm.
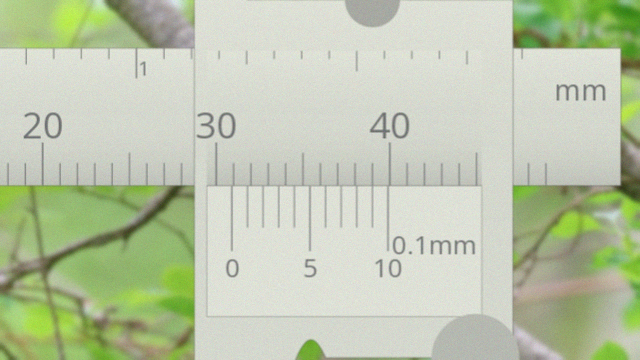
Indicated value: 30.9 mm
